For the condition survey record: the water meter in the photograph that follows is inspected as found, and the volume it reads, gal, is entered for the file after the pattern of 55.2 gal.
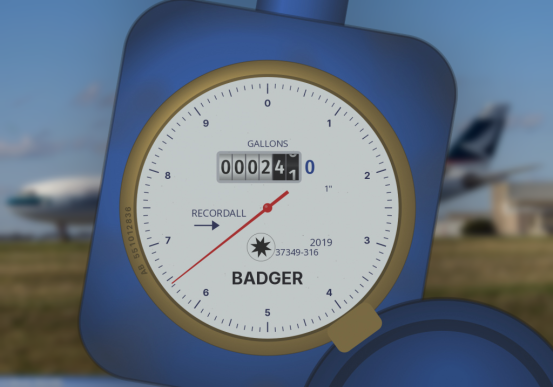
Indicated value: 2406.4 gal
